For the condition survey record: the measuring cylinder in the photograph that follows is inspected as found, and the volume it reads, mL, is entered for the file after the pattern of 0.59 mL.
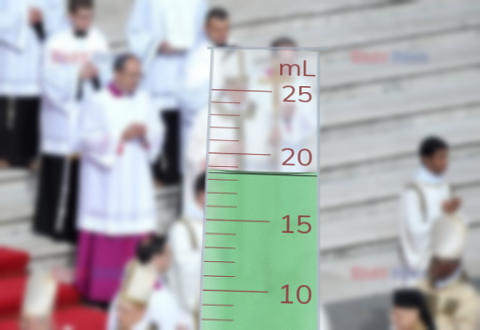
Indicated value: 18.5 mL
